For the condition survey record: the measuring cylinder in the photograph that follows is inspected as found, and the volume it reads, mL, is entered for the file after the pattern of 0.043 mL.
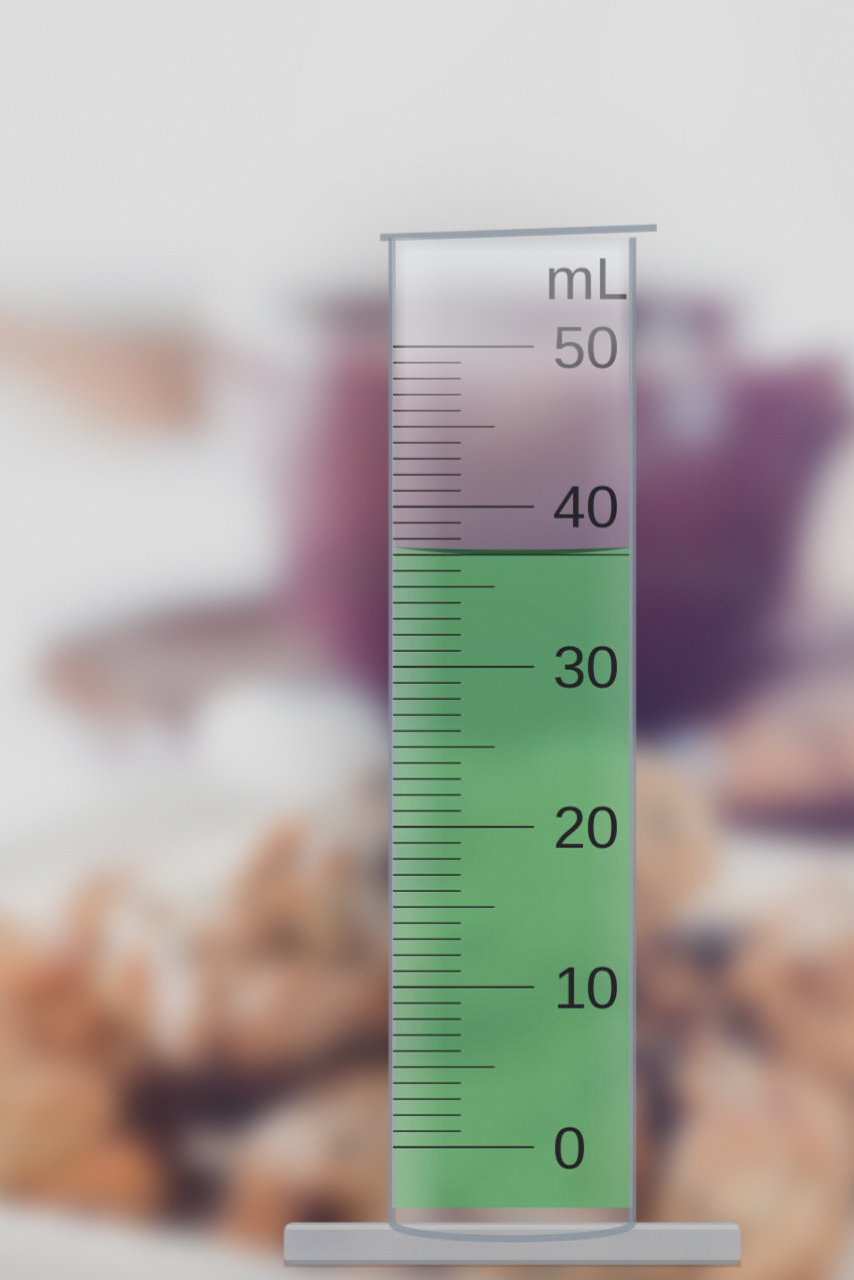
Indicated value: 37 mL
